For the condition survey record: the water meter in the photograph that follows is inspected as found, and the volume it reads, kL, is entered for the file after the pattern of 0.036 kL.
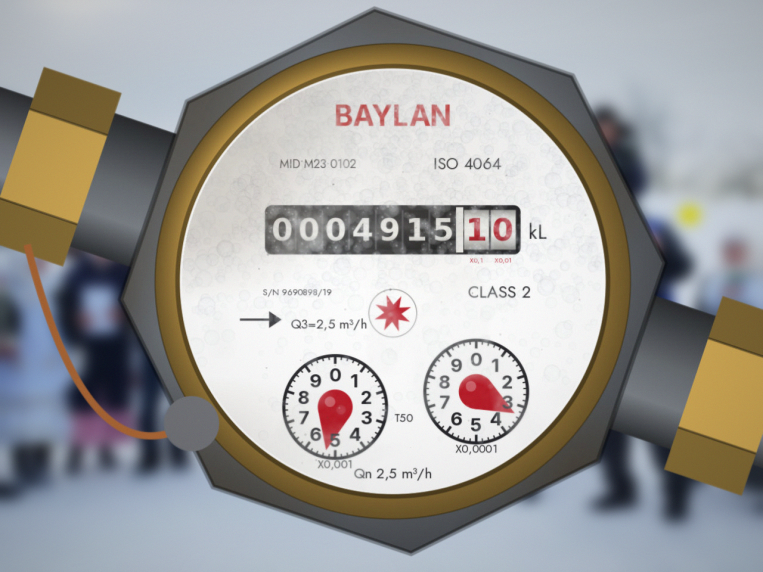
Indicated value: 4915.1053 kL
